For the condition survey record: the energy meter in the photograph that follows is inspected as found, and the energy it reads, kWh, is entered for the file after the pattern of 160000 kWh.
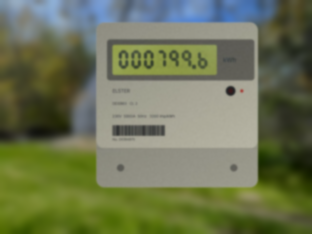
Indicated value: 799.6 kWh
